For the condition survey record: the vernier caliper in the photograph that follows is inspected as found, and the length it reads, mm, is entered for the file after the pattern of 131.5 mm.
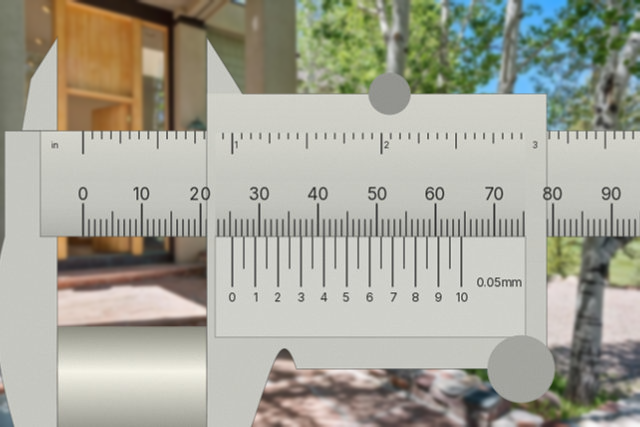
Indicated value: 25.4 mm
